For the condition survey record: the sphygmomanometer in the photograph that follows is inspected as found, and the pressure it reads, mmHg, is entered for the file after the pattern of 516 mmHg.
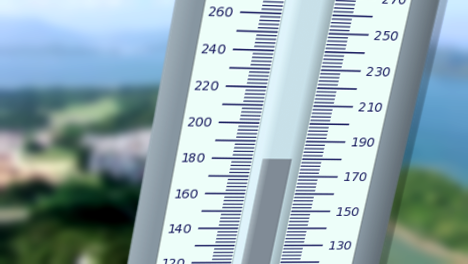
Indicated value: 180 mmHg
